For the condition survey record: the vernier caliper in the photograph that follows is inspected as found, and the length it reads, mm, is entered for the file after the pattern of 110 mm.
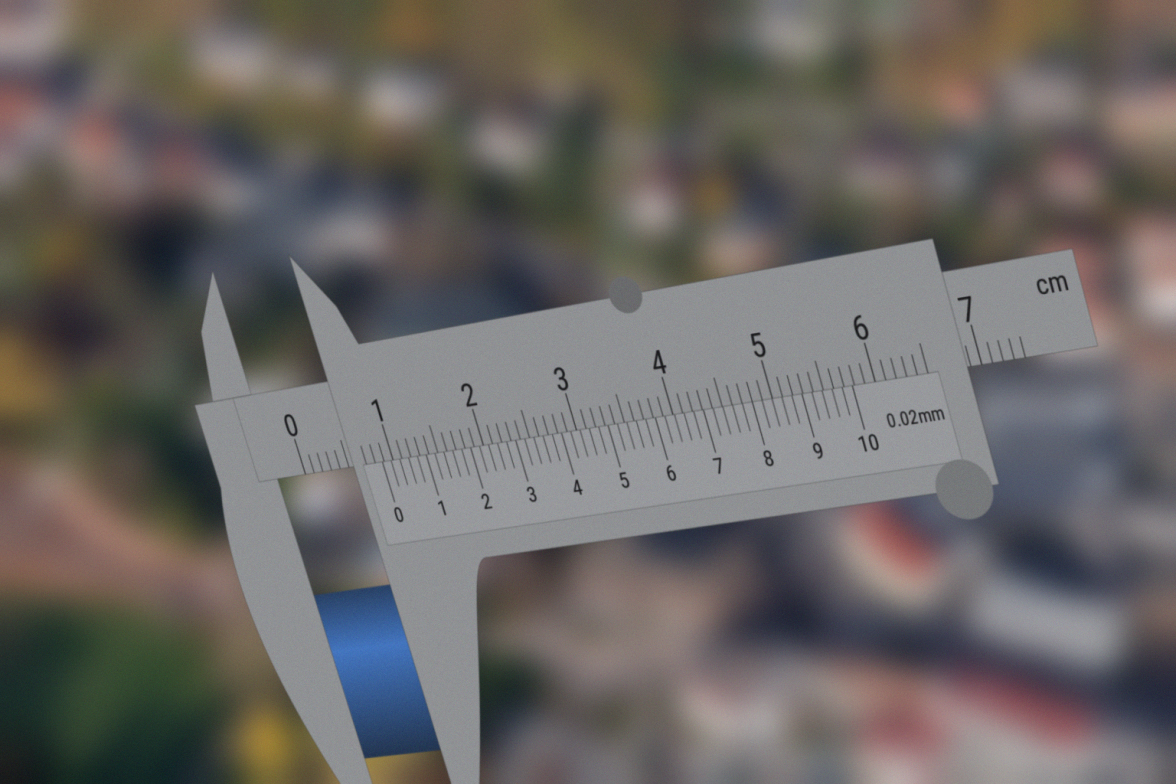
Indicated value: 8.8 mm
